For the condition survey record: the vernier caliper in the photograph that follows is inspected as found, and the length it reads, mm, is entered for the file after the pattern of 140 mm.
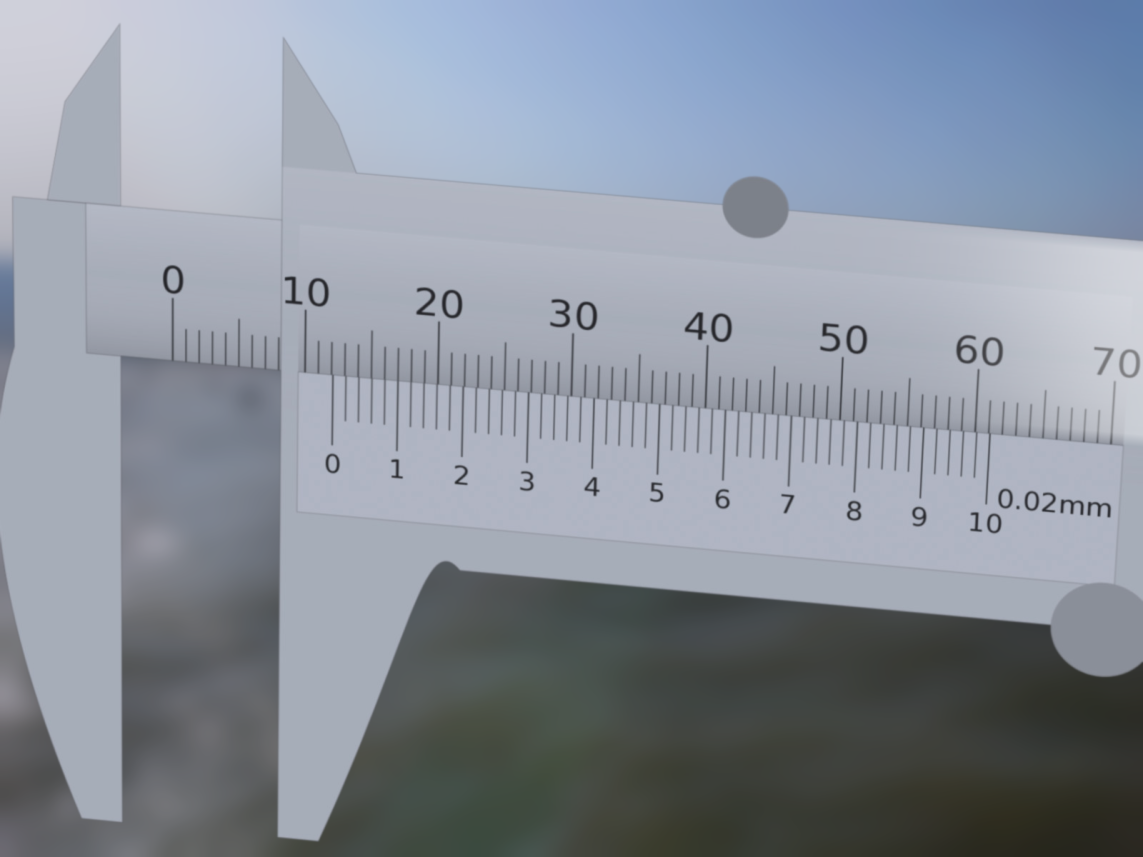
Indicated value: 12.1 mm
